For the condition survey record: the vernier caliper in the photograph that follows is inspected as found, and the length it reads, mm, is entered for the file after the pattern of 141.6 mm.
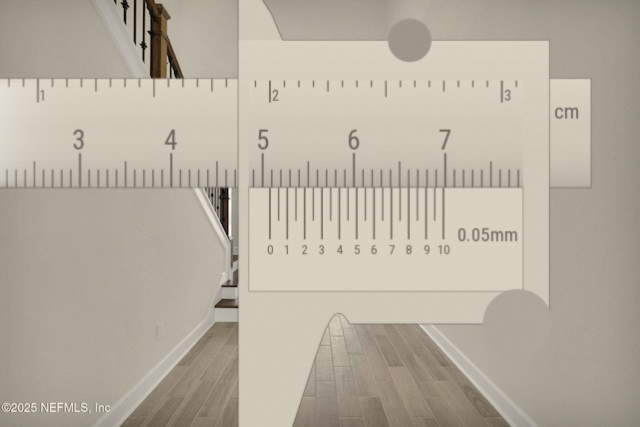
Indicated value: 50.8 mm
